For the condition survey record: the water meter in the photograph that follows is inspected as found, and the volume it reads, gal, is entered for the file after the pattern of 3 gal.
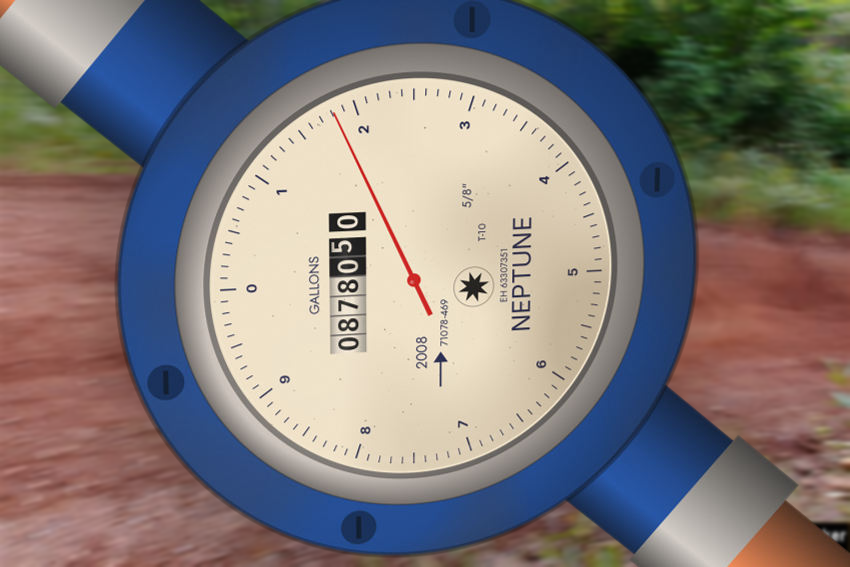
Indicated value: 878051.8 gal
